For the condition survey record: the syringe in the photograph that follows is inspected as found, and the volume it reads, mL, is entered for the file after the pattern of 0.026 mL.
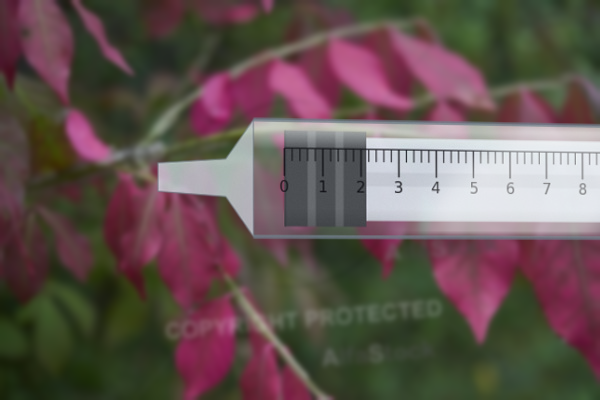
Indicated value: 0 mL
